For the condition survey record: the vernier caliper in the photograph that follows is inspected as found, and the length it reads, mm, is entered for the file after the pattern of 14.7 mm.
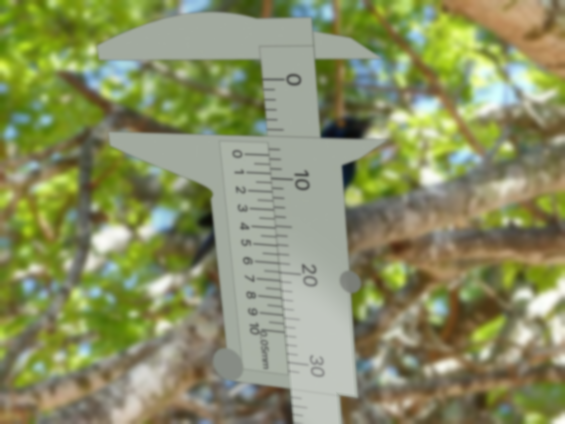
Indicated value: 7.6 mm
